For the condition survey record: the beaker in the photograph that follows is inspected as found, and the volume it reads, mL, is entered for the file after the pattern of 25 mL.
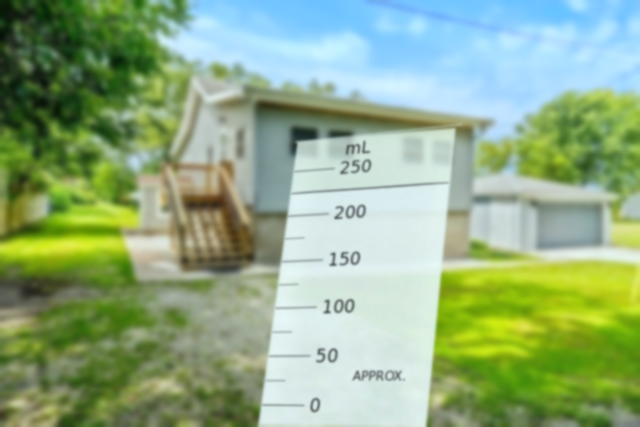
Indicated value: 225 mL
